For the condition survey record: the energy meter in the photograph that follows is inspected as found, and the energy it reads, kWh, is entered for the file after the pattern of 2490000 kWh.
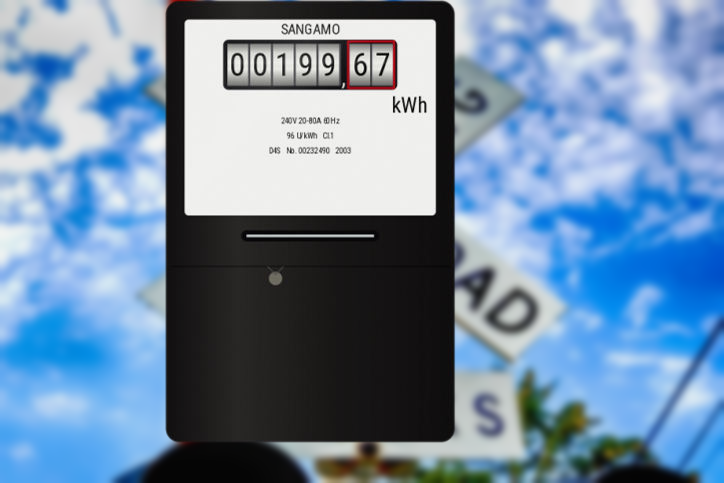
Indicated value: 199.67 kWh
